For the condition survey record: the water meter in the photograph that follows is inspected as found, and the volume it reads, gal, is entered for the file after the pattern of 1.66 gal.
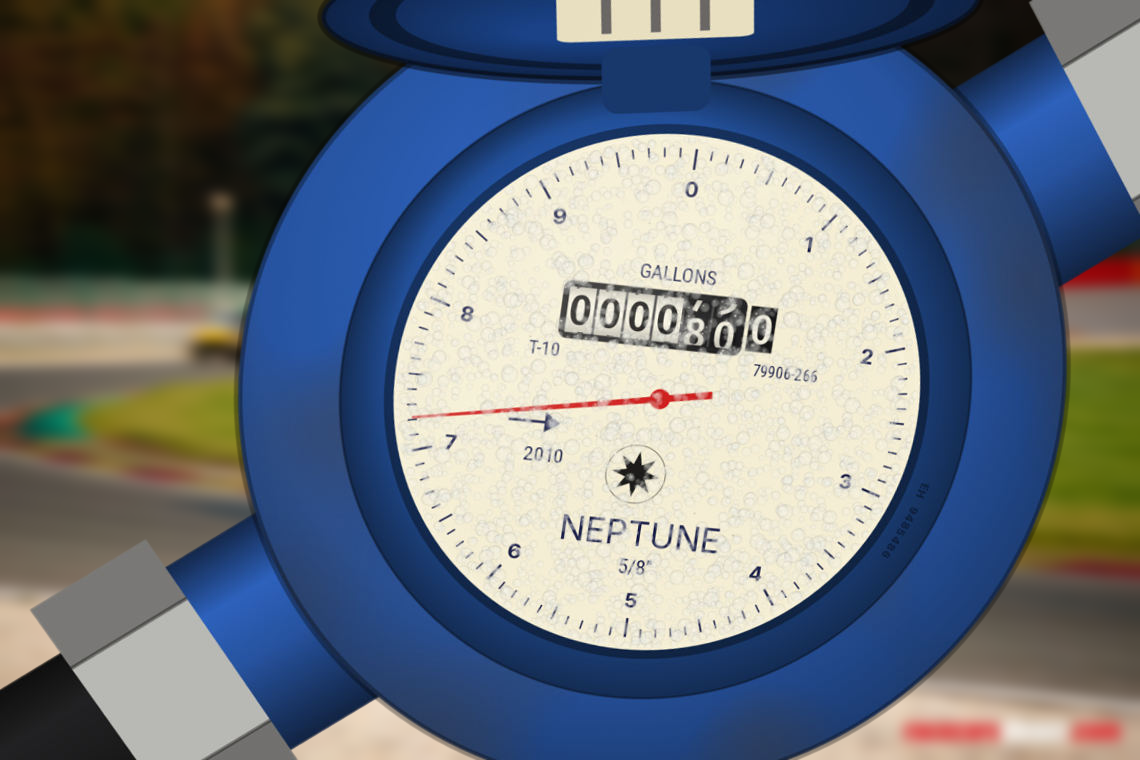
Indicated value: 797.2 gal
